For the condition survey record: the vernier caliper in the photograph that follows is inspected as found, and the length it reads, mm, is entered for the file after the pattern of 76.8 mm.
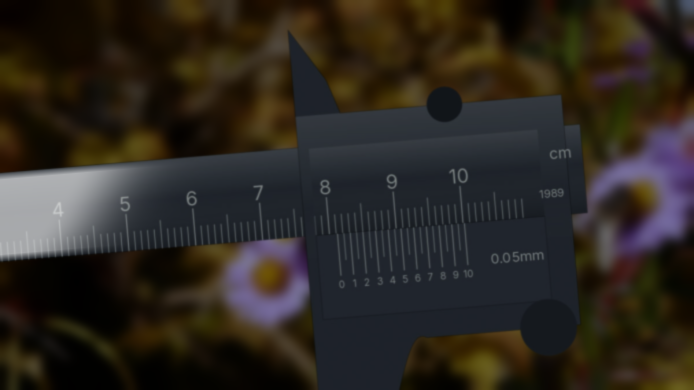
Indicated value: 81.2 mm
